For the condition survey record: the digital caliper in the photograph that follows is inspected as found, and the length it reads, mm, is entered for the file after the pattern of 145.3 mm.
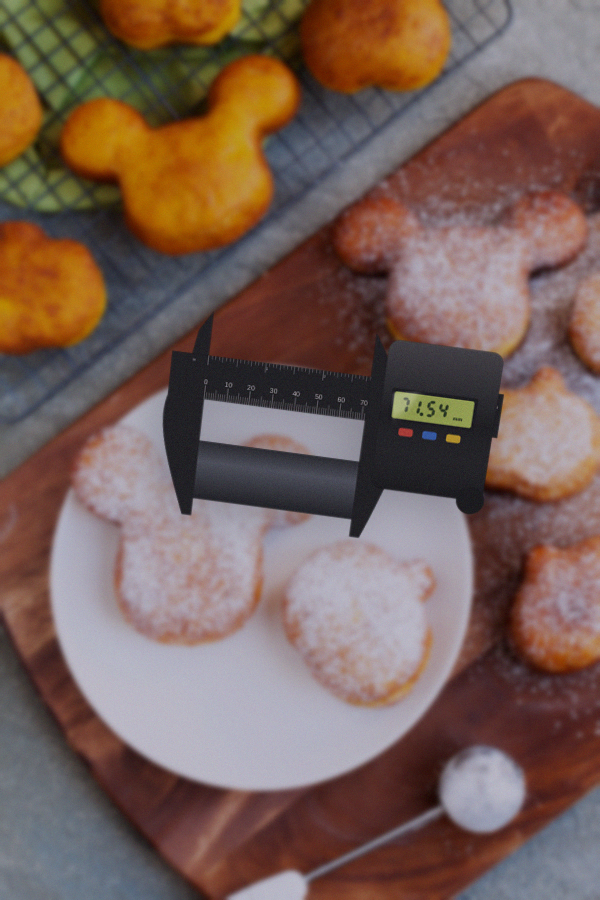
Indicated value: 71.54 mm
